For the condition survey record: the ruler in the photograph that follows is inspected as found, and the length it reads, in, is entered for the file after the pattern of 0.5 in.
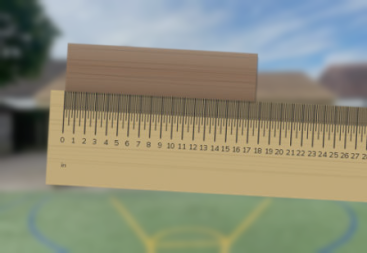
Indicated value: 17.5 in
